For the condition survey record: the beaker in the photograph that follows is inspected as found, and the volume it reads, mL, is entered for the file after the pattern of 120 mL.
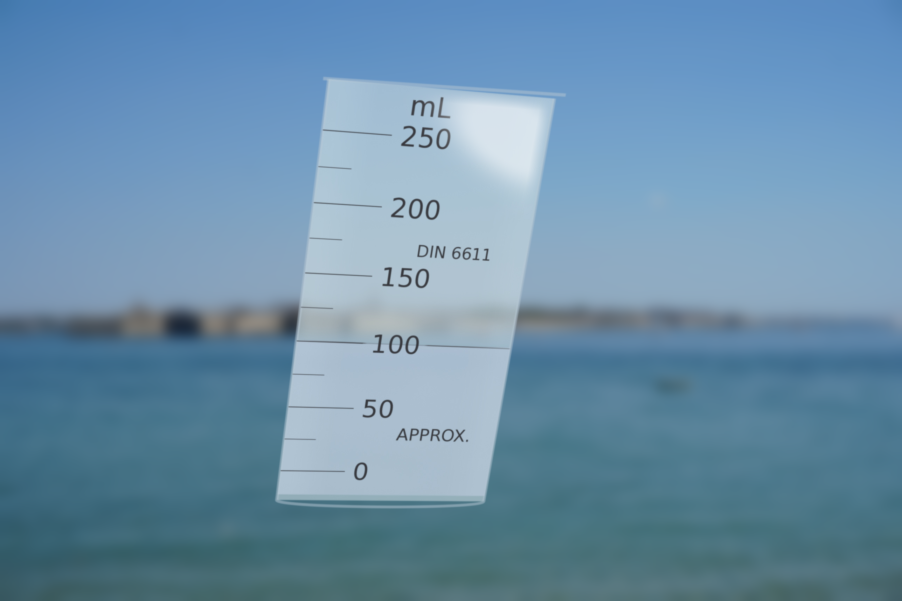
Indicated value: 100 mL
